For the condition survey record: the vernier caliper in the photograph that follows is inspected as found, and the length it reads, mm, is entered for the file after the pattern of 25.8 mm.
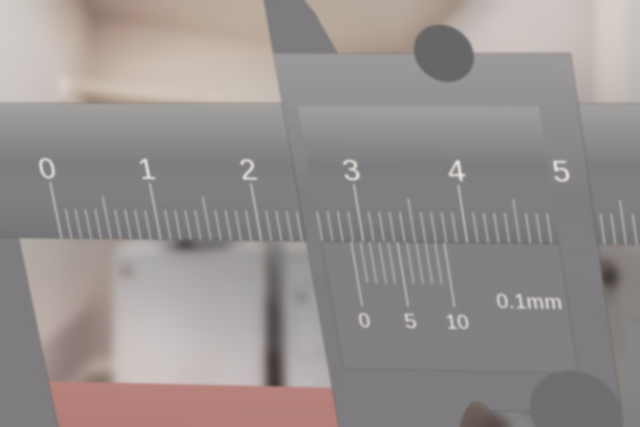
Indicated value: 28.8 mm
